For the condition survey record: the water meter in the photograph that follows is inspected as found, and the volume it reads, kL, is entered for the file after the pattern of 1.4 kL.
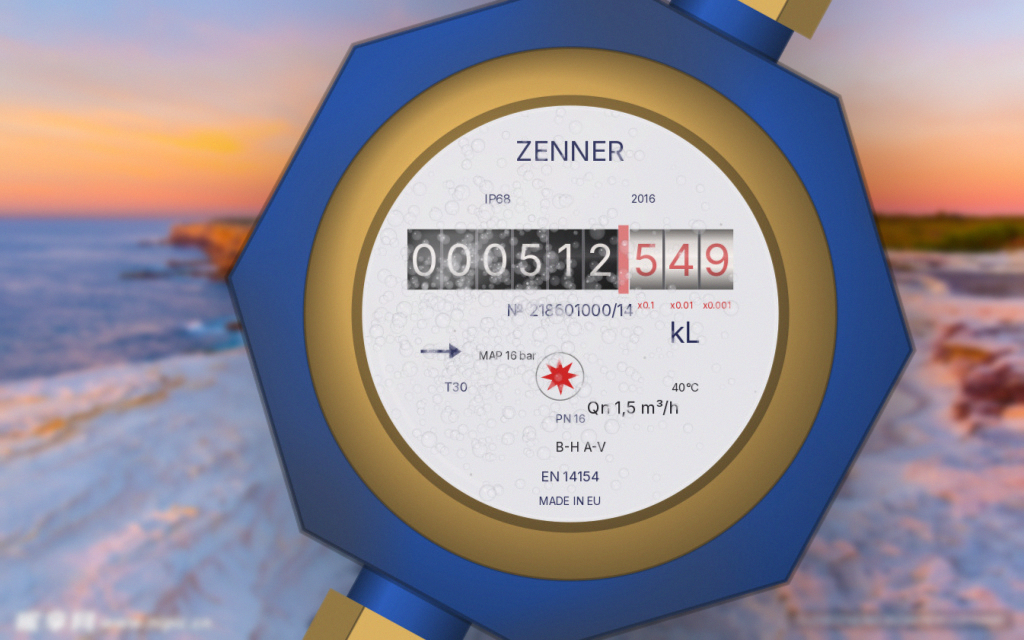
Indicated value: 512.549 kL
